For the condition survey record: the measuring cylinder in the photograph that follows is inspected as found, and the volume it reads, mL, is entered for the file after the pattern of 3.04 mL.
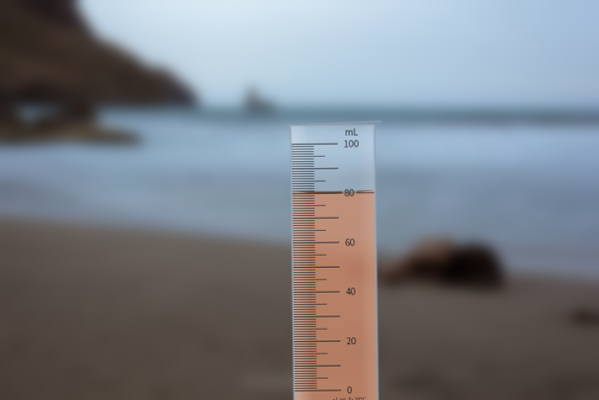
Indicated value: 80 mL
